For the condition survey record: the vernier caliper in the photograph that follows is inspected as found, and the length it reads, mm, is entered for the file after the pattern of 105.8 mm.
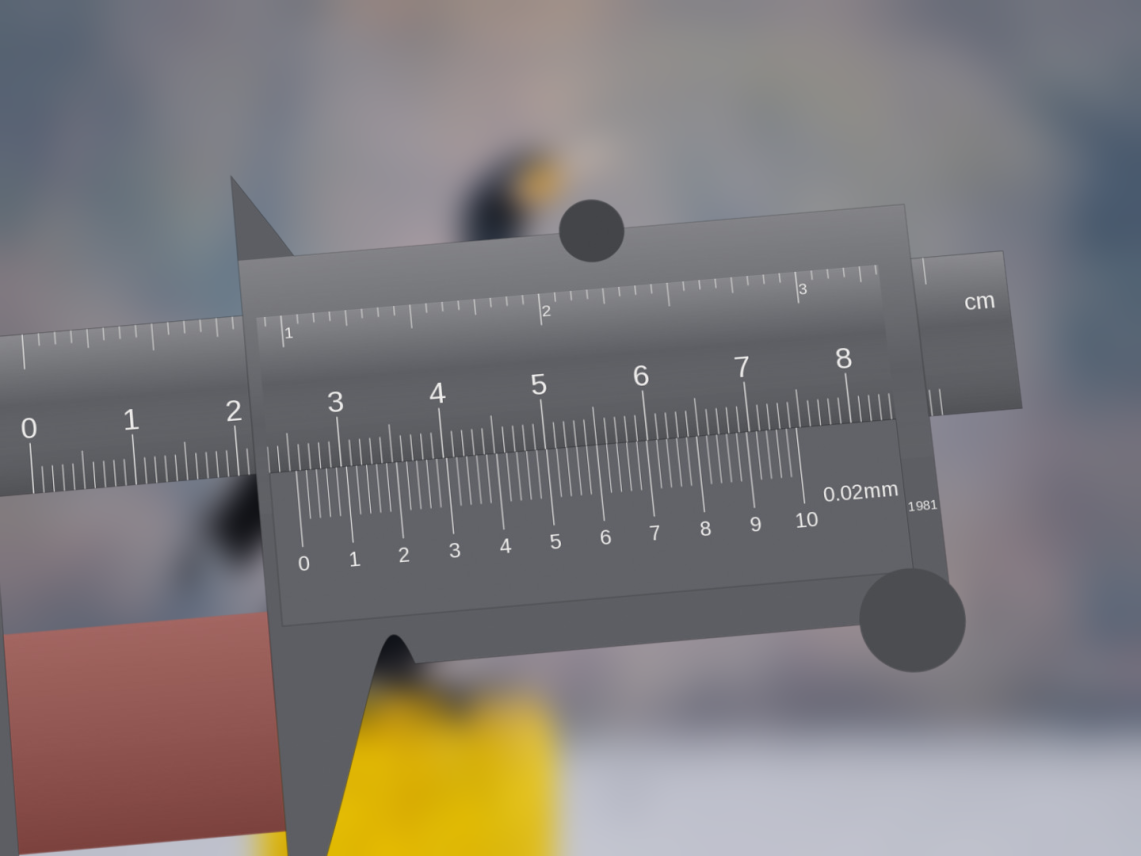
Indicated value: 25.6 mm
